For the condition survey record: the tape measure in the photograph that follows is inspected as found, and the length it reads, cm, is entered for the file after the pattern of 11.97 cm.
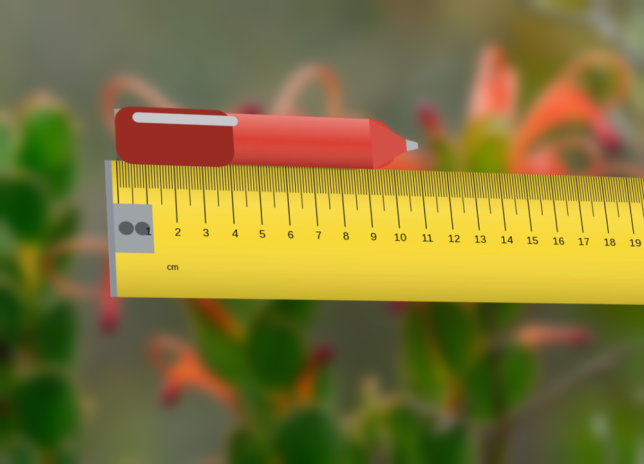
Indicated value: 11 cm
